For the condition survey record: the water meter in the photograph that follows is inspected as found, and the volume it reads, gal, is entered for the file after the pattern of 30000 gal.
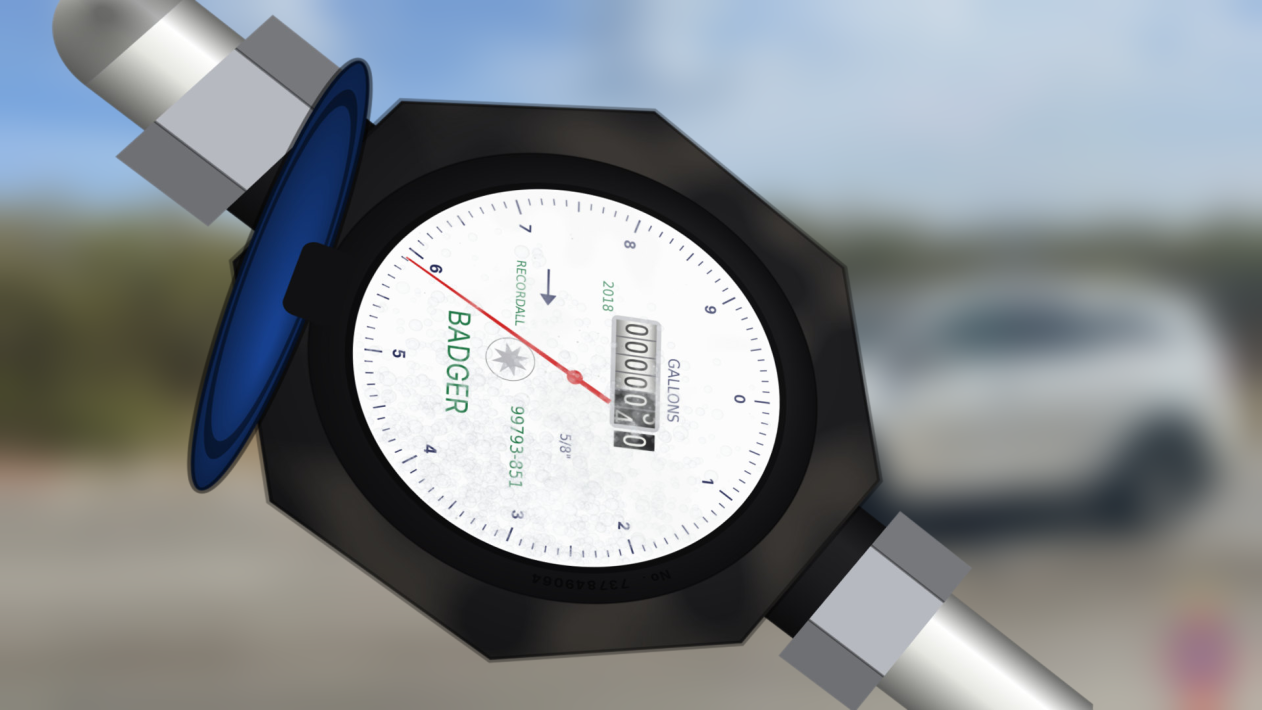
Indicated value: 35.9 gal
